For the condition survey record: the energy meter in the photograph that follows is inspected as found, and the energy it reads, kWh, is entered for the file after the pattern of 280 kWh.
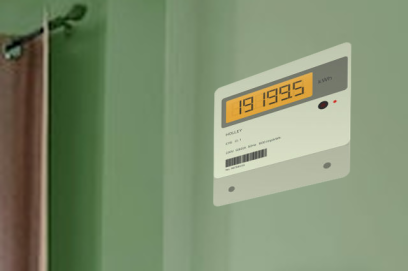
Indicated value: 19199.5 kWh
